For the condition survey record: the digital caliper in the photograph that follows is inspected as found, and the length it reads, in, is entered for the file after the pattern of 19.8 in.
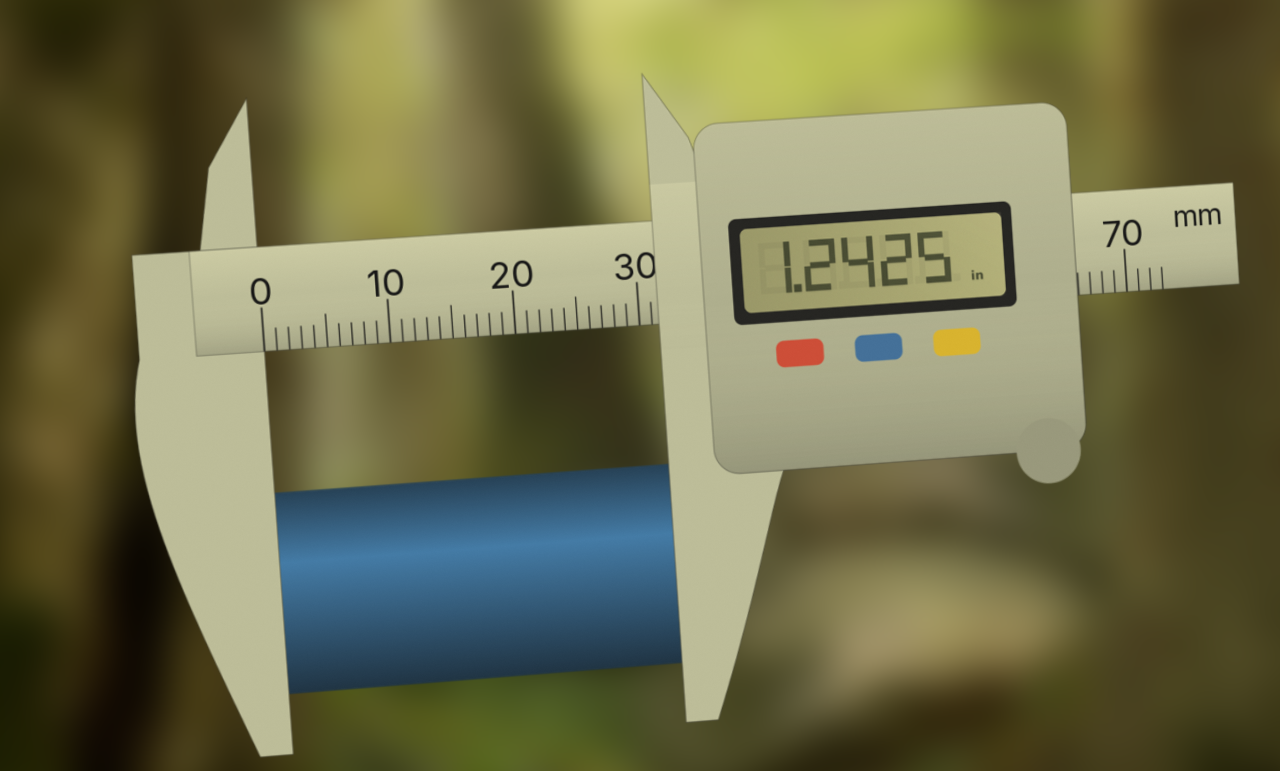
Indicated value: 1.2425 in
